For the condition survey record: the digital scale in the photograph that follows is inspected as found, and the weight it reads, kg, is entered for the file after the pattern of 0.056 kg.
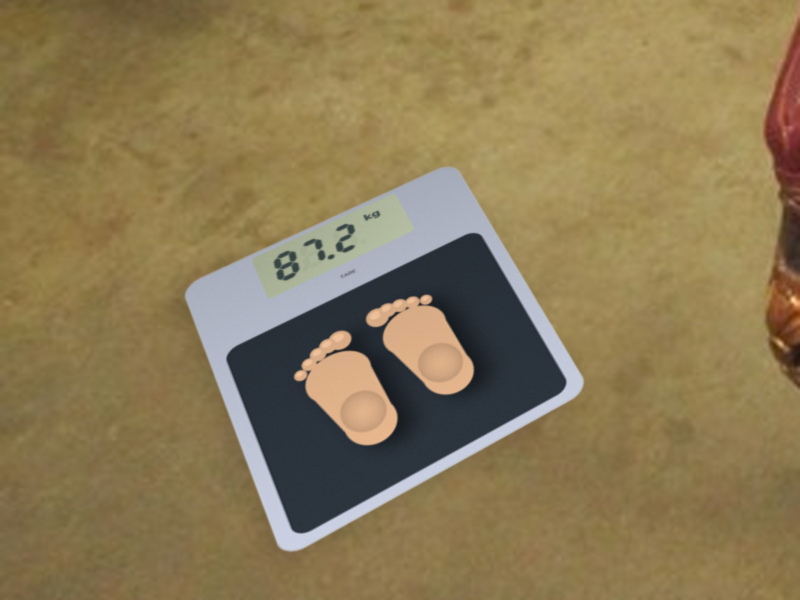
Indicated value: 87.2 kg
